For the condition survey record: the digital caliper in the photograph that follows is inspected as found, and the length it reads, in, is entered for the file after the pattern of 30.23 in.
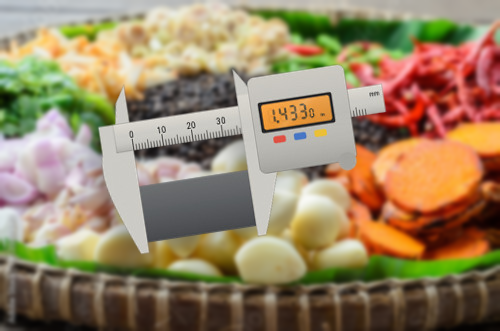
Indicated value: 1.4330 in
